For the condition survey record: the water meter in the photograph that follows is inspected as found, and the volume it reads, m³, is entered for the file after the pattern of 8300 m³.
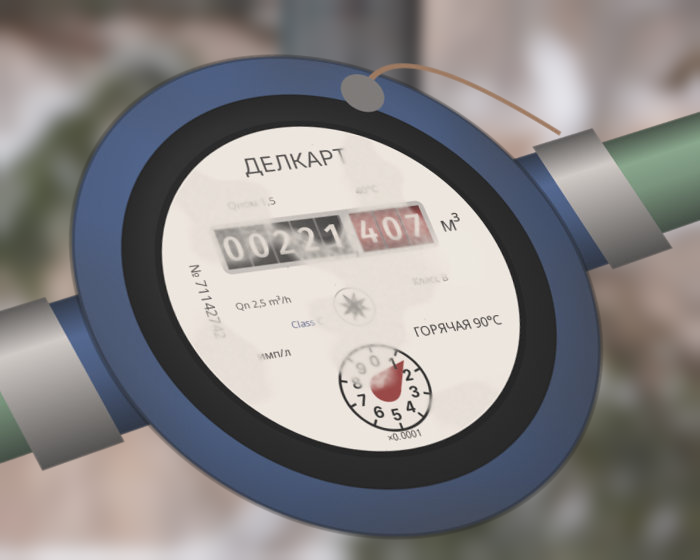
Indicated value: 221.4071 m³
